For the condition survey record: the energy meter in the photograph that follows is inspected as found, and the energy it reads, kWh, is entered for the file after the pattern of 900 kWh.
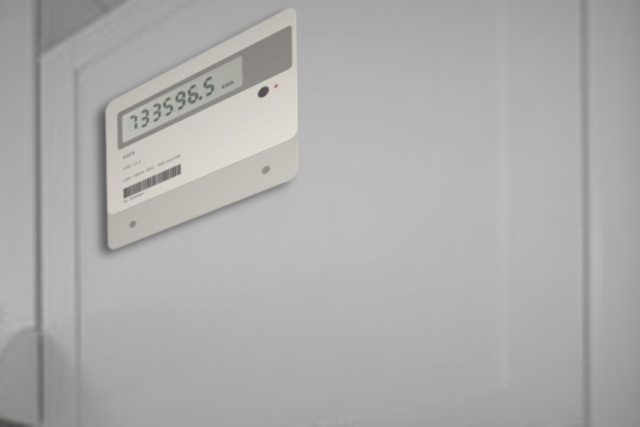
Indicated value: 733596.5 kWh
